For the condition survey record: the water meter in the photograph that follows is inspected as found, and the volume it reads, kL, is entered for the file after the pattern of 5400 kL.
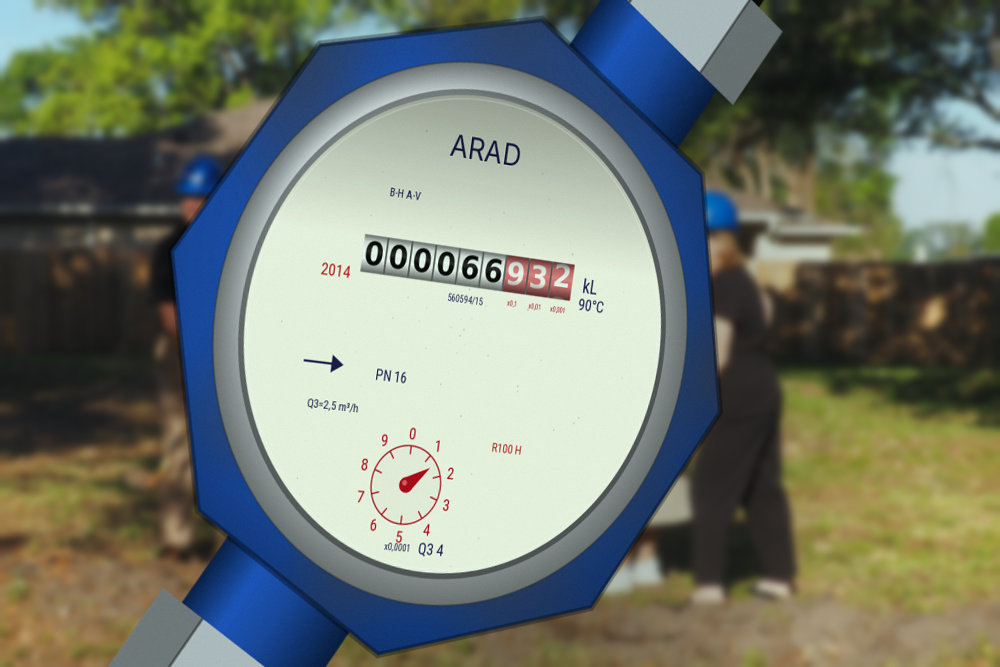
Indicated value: 66.9321 kL
